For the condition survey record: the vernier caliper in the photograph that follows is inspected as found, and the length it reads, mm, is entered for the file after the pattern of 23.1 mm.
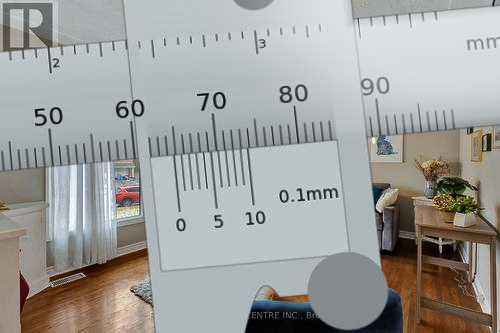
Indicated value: 64.8 mm
